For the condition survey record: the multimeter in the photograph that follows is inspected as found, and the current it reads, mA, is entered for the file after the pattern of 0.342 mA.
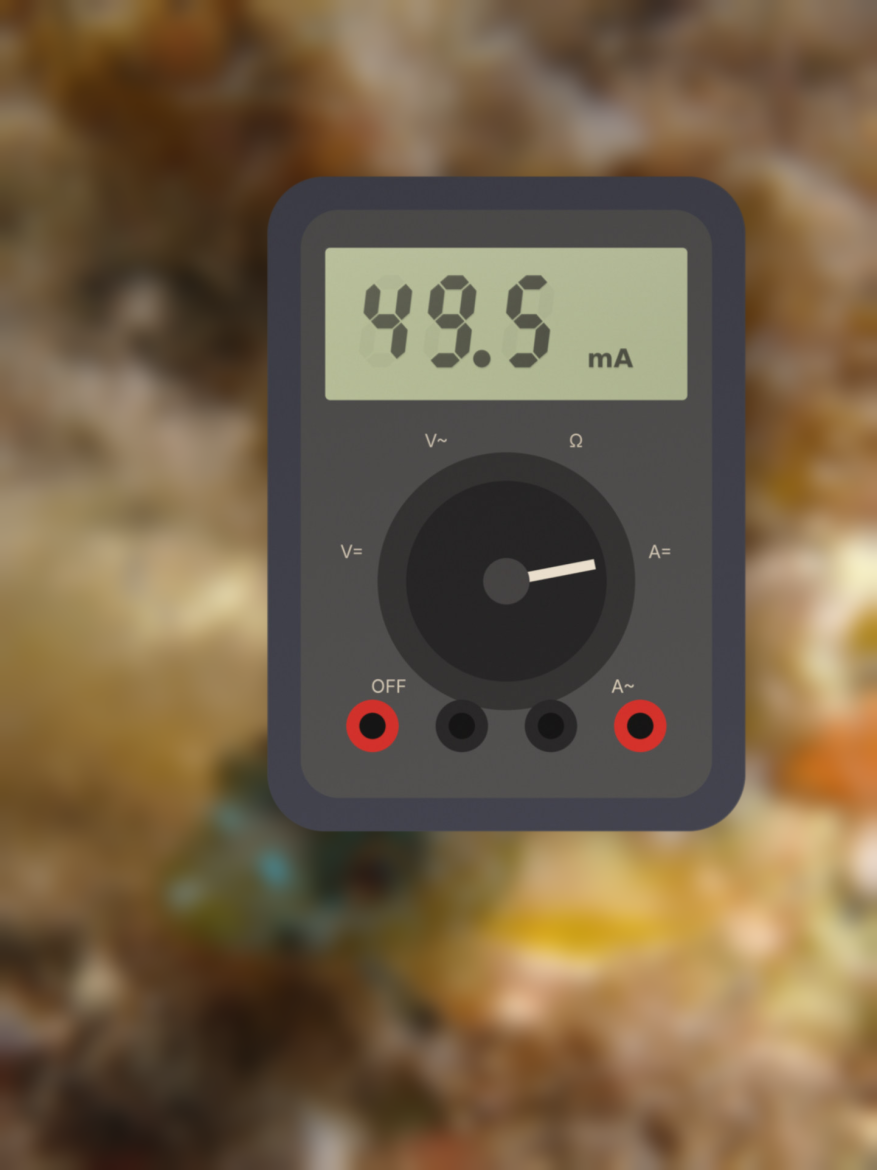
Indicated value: 49.5 mA
